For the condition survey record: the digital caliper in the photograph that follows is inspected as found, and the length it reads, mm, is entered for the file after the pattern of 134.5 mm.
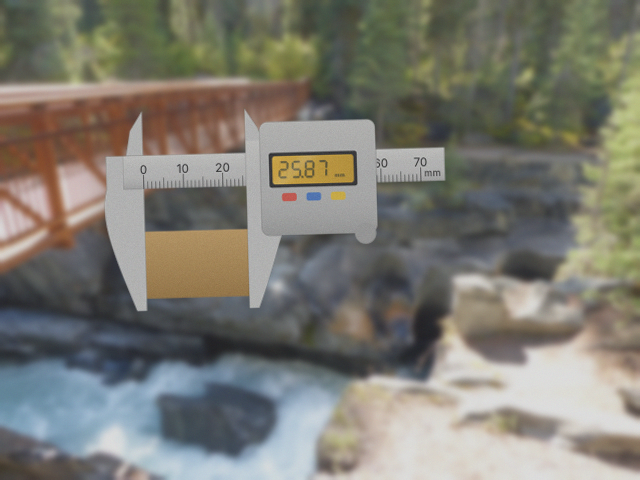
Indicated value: 25.87 mm
